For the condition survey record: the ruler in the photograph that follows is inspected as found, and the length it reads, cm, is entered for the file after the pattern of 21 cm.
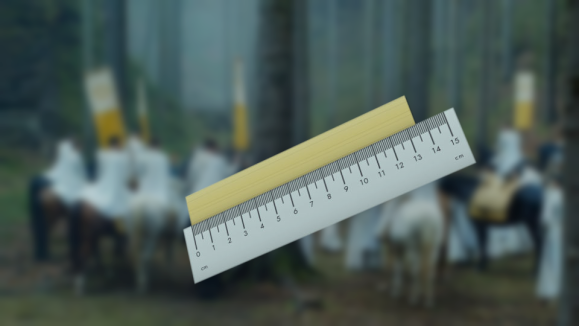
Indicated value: 13.5 cm
